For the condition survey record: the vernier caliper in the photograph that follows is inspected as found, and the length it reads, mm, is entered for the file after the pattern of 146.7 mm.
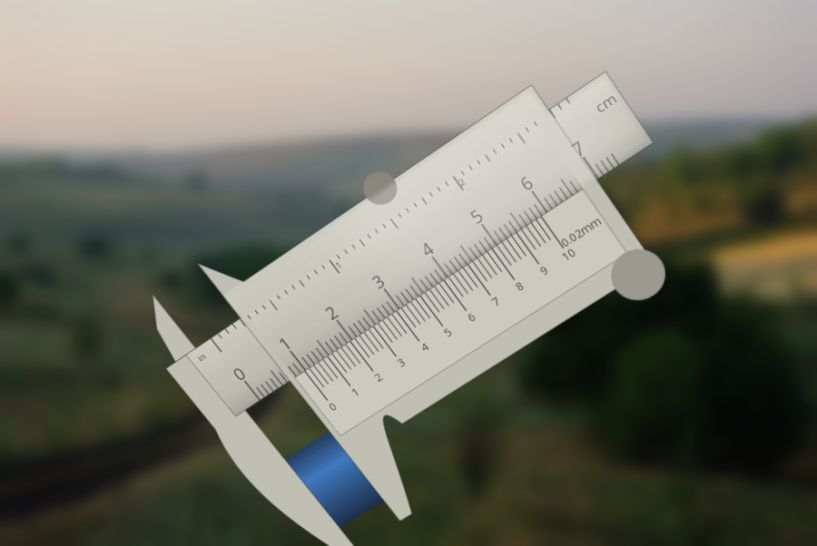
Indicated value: 9.8 mm
